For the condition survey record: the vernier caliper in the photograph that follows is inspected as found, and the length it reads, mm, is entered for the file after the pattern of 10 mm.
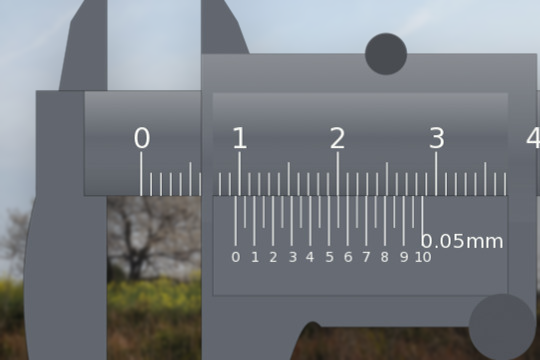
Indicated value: 9.6 mm
